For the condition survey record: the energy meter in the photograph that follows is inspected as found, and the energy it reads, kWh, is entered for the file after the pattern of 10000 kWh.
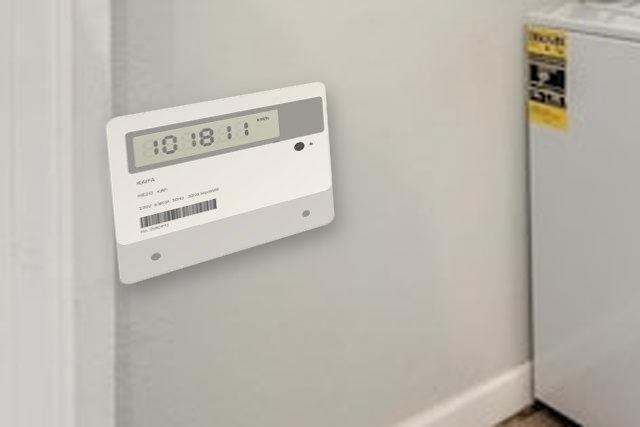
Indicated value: 101811 kWh
